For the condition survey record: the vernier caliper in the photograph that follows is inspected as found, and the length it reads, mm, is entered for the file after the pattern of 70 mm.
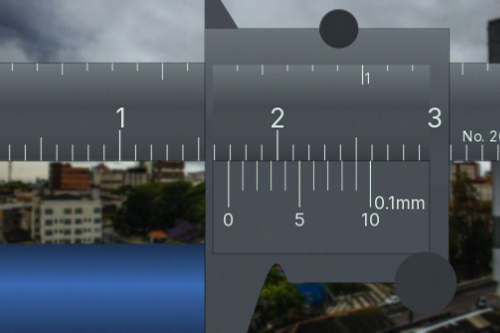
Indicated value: 16.9 mm
